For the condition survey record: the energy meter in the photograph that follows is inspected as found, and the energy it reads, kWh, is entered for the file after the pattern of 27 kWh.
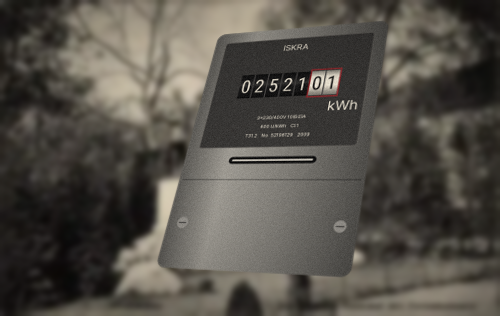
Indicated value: 2521.01 kWh
